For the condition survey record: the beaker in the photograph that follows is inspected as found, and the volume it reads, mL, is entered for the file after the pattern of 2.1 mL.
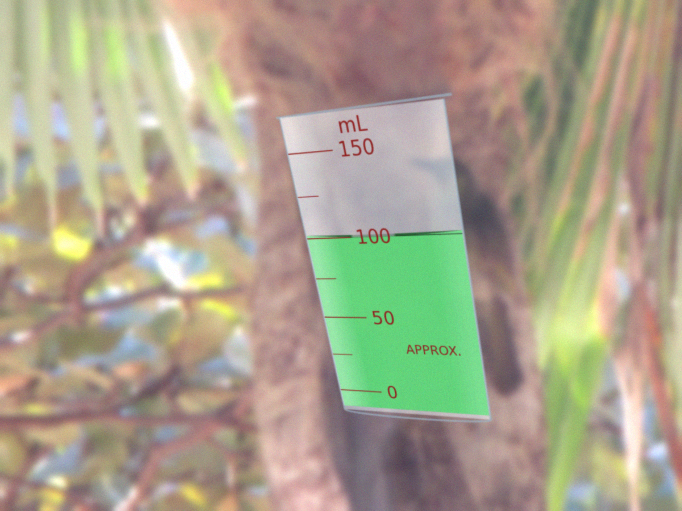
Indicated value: 100 mL
